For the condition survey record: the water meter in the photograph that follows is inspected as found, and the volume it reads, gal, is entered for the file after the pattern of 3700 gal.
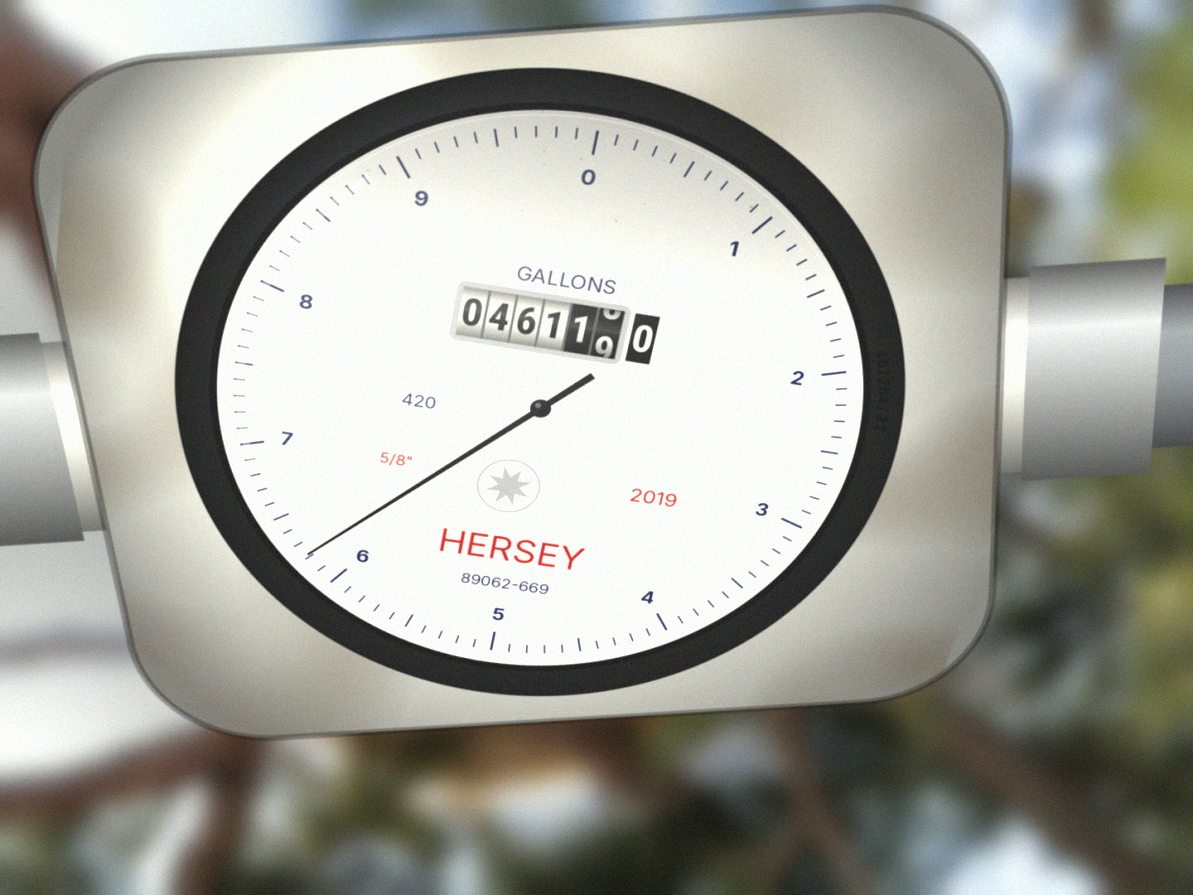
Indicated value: 461186.2 gal
